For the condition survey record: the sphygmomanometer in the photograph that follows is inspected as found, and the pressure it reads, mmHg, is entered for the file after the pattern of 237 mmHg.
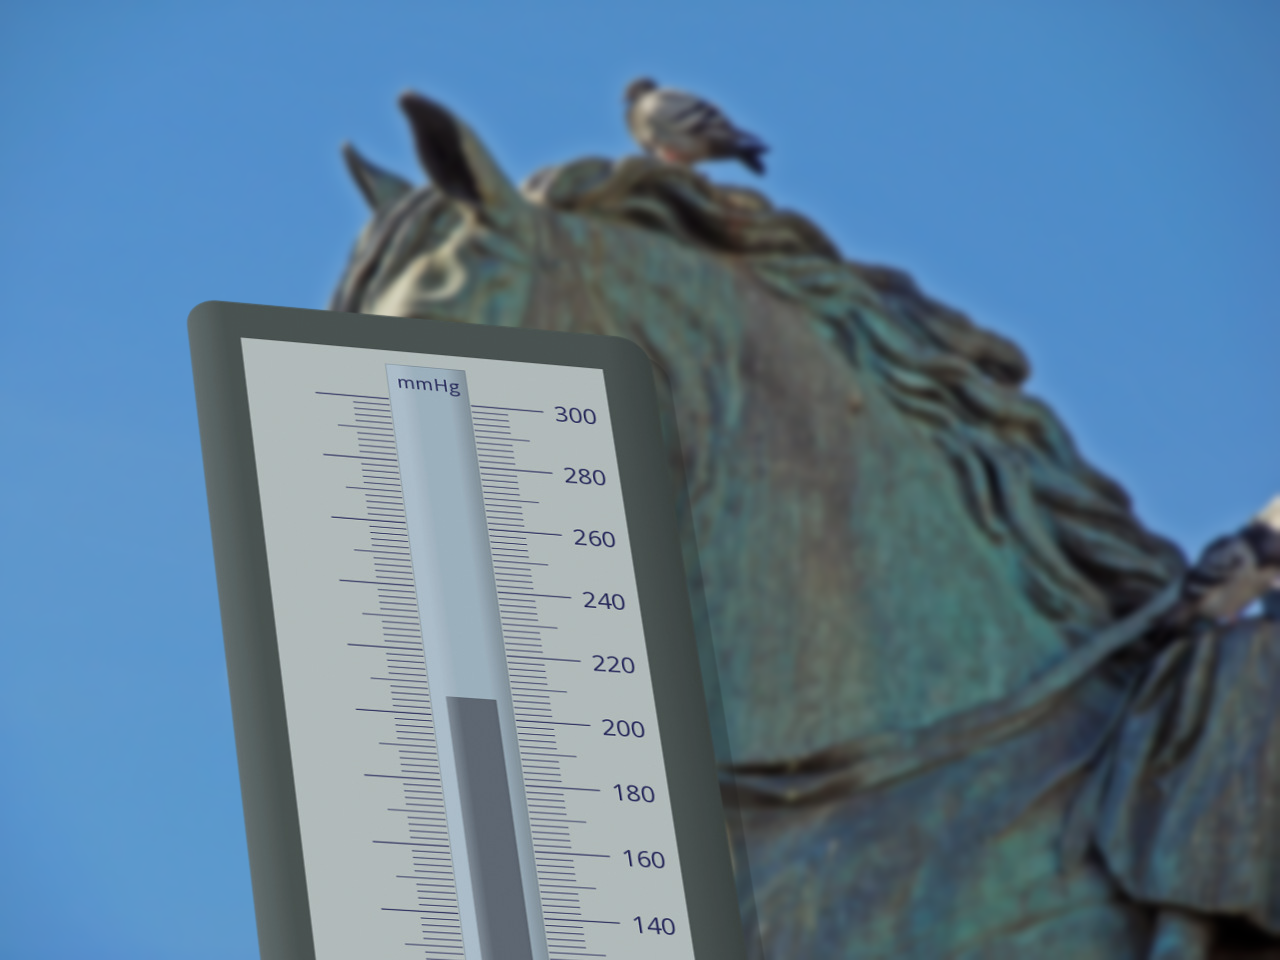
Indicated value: 206 mmHg
